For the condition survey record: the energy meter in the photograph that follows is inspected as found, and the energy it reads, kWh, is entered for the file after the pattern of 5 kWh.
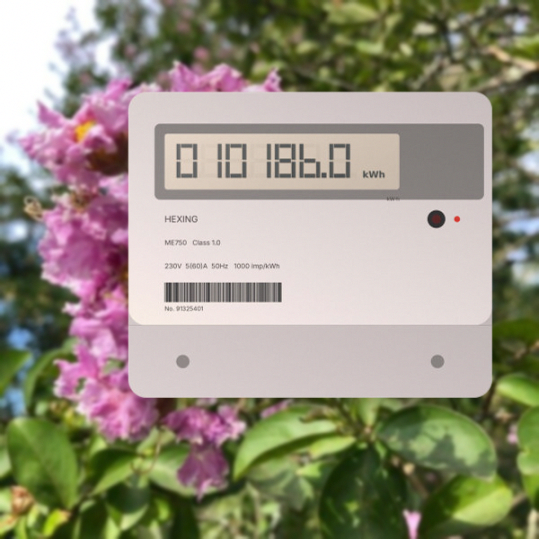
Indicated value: 10186.0 kWh
